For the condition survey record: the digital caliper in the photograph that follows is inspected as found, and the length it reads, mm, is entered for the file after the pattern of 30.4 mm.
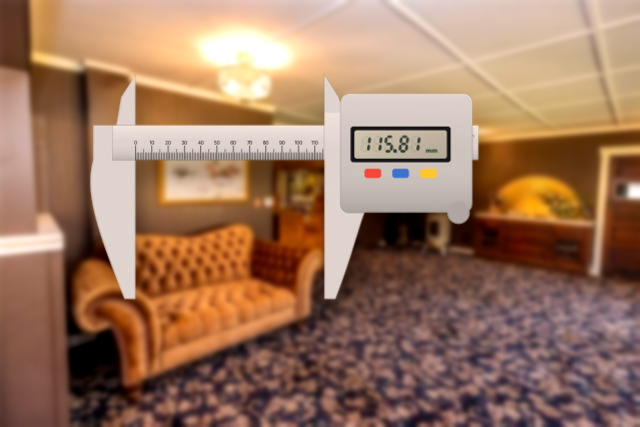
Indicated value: 115.81 mm
